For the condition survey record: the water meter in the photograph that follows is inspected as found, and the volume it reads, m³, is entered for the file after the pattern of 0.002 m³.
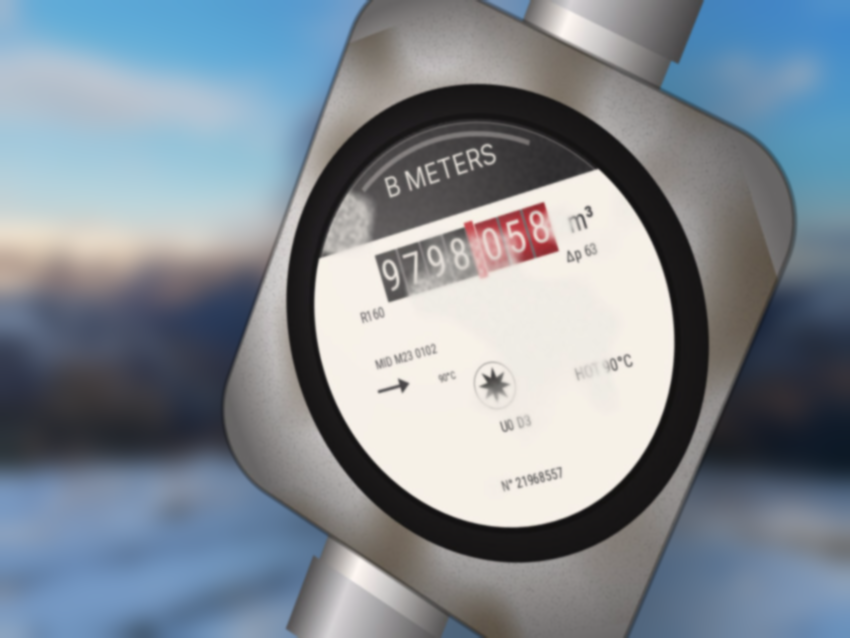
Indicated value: 9798.058 m³
